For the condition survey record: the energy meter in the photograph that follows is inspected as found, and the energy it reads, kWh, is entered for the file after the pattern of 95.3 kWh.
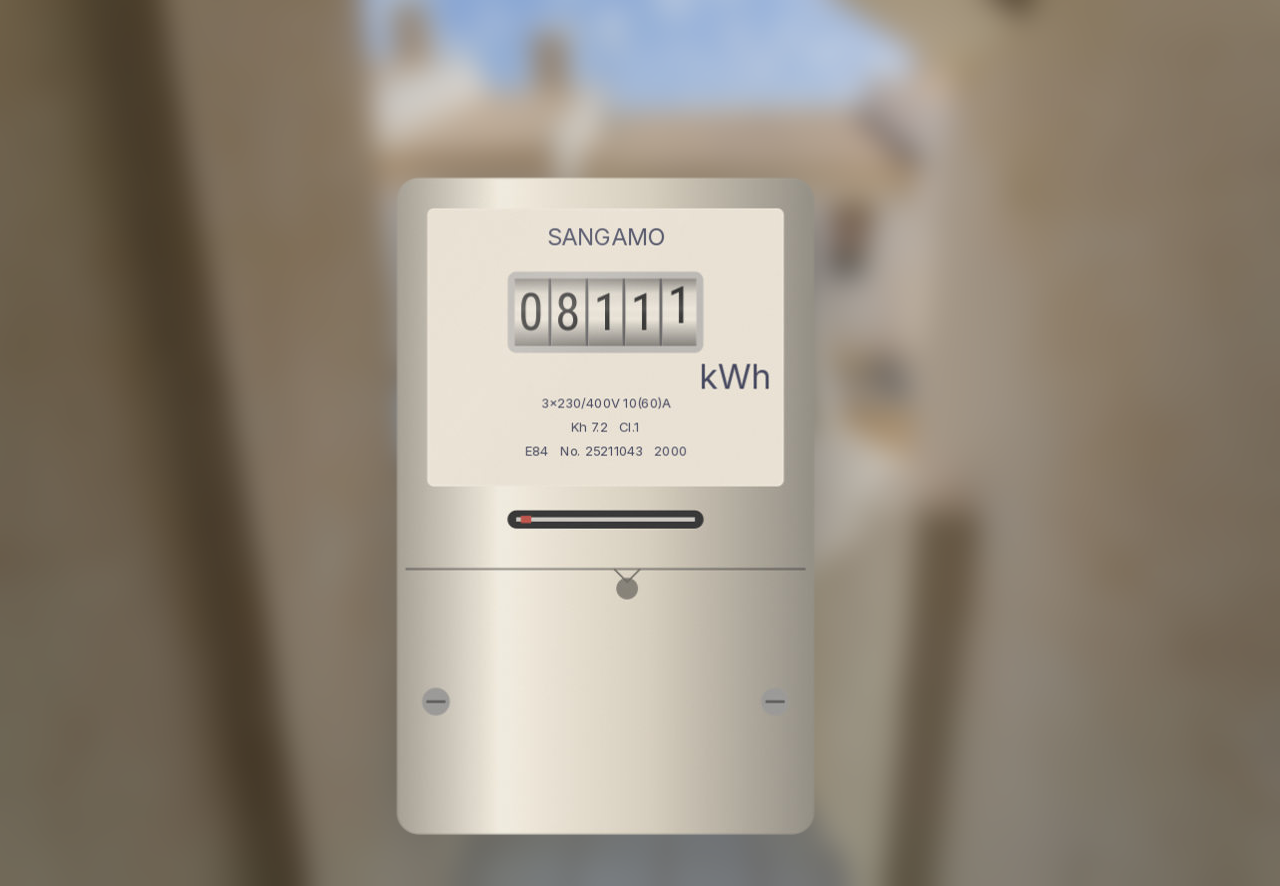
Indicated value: 8111 kWh
